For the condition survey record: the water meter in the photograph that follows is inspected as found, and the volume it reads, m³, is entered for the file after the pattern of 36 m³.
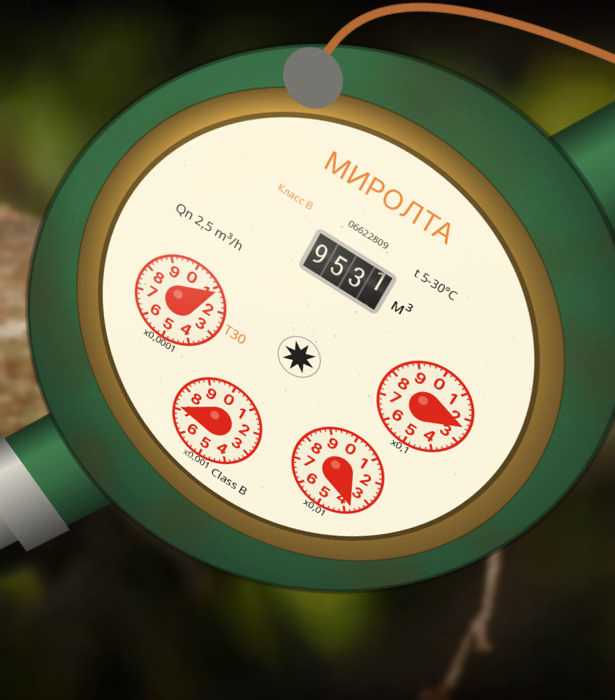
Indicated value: 9531.2371 m³
